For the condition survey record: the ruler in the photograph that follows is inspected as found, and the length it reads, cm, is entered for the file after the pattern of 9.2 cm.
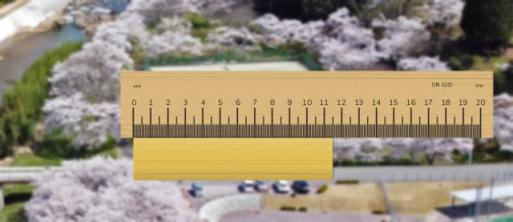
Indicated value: 11.5 cm
